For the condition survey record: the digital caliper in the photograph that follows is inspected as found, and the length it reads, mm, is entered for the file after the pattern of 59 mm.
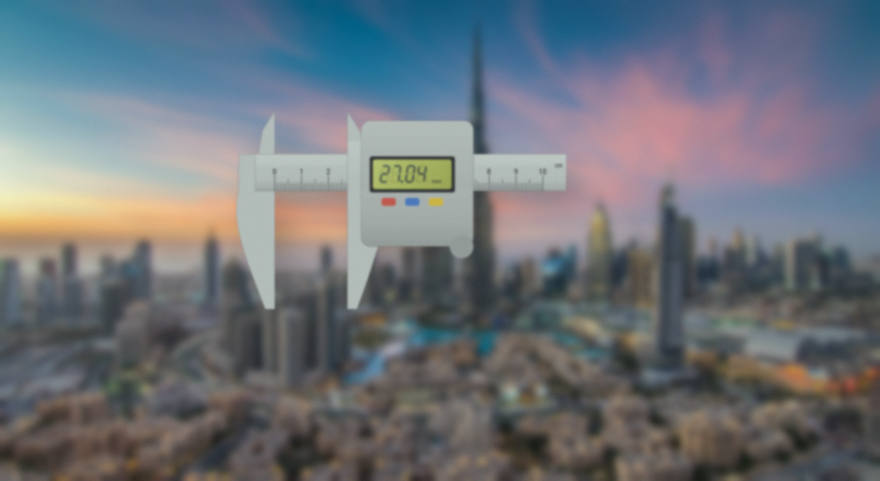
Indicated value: 27.04 mm
